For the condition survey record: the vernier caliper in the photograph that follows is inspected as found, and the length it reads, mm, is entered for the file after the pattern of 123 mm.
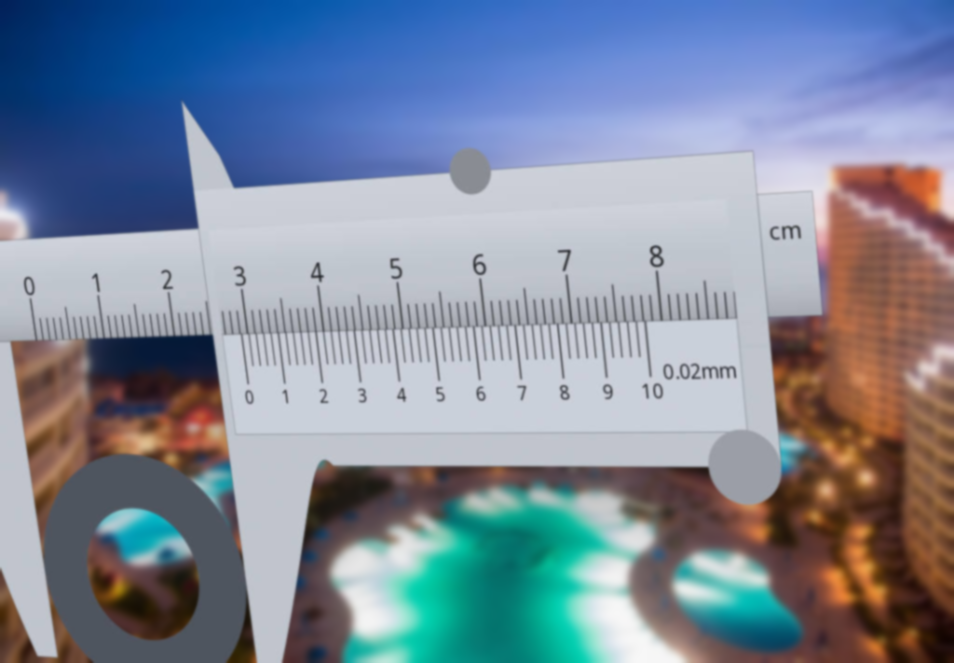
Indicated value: 29.2 mm
